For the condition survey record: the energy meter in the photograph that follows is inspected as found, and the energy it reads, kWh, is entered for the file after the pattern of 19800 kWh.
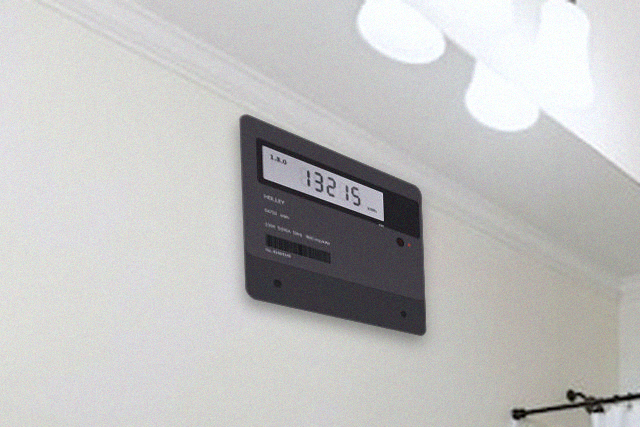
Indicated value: 13215 kWh
